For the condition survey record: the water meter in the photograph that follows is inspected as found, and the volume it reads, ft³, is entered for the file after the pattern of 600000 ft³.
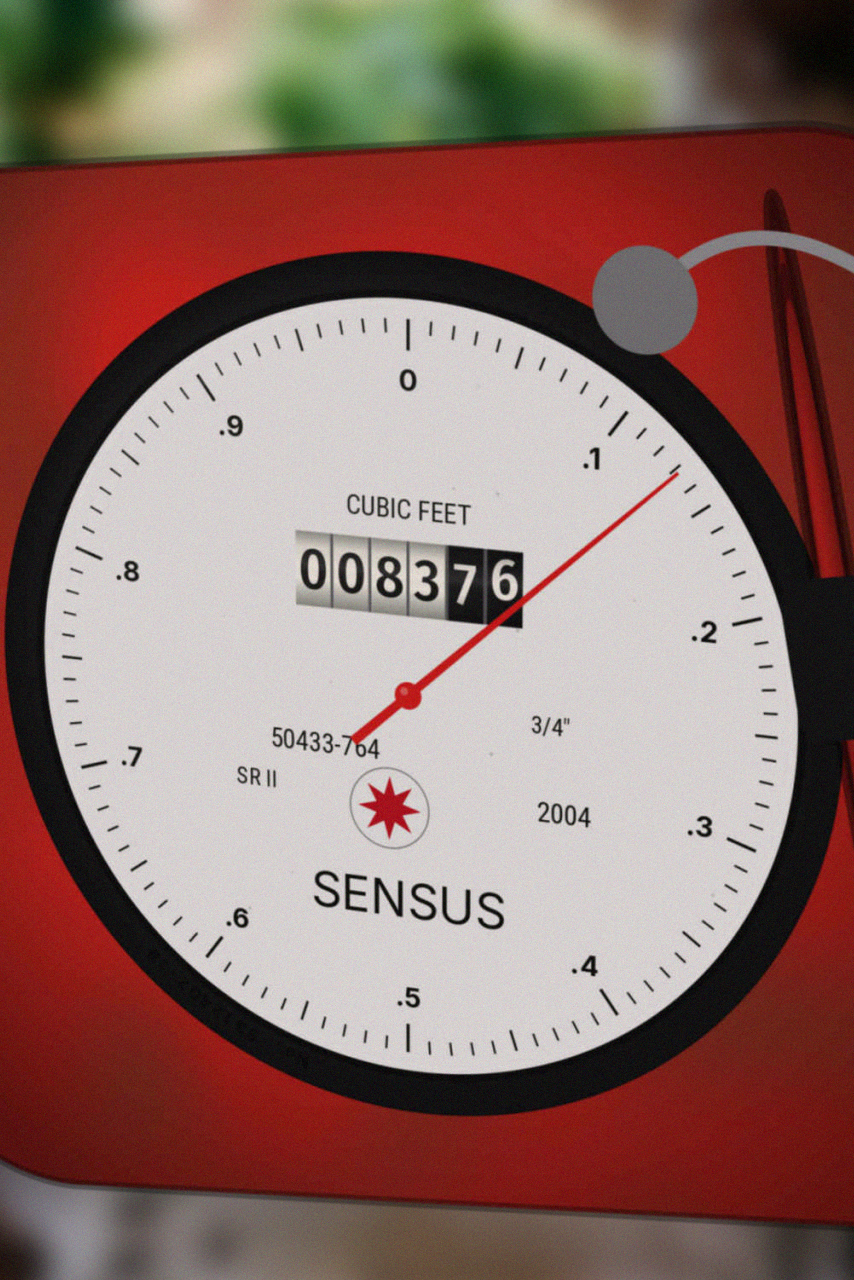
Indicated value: 8376.13 ft³
